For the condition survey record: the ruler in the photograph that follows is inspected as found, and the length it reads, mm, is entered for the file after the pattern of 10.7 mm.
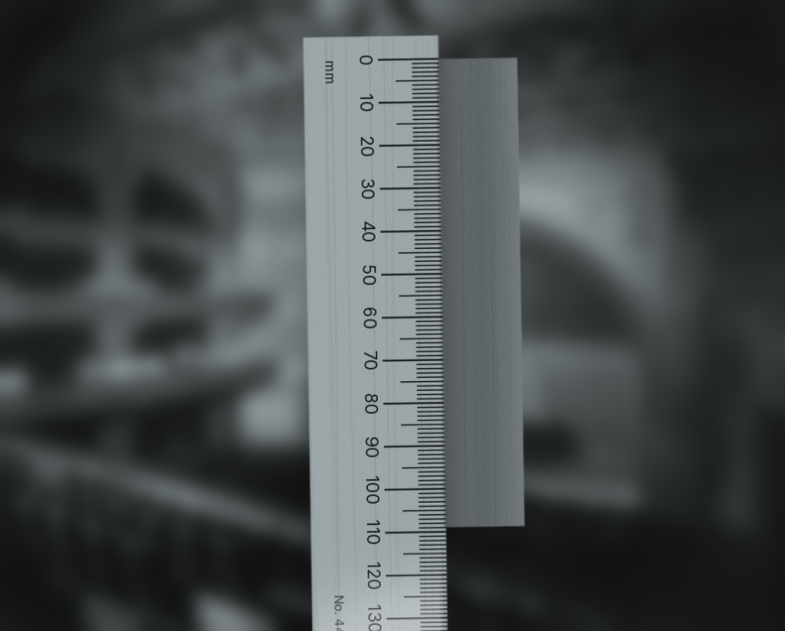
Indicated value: 109 mm
